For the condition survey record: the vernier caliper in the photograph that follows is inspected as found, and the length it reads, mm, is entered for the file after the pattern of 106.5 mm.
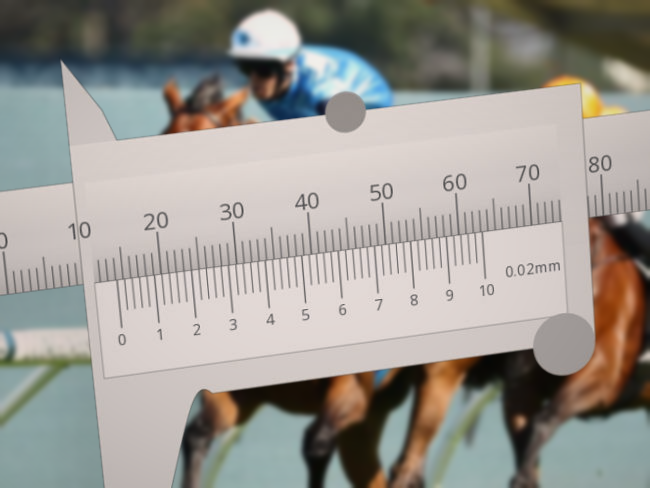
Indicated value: 14.2 mm
